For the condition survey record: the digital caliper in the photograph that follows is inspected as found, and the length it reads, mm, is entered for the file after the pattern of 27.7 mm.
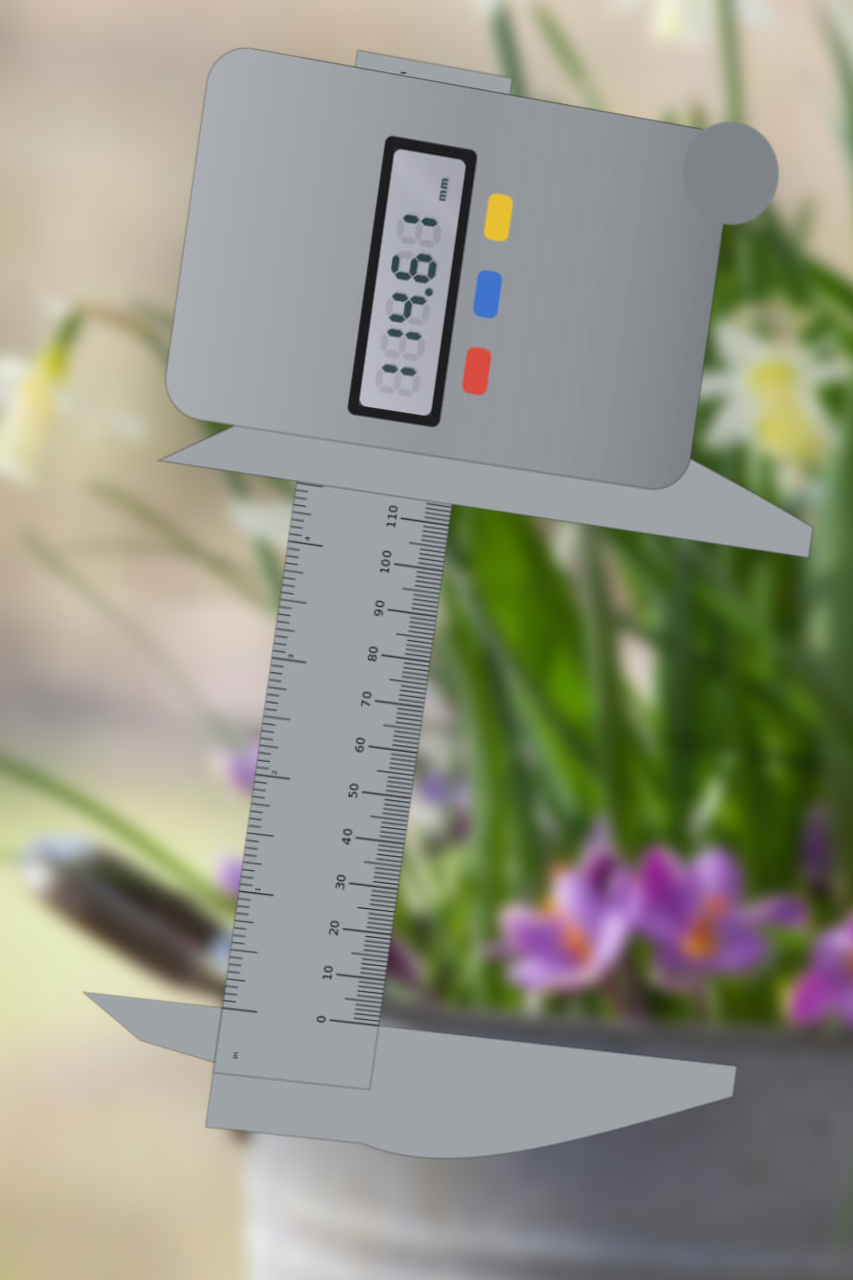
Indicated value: 114.61 mm
